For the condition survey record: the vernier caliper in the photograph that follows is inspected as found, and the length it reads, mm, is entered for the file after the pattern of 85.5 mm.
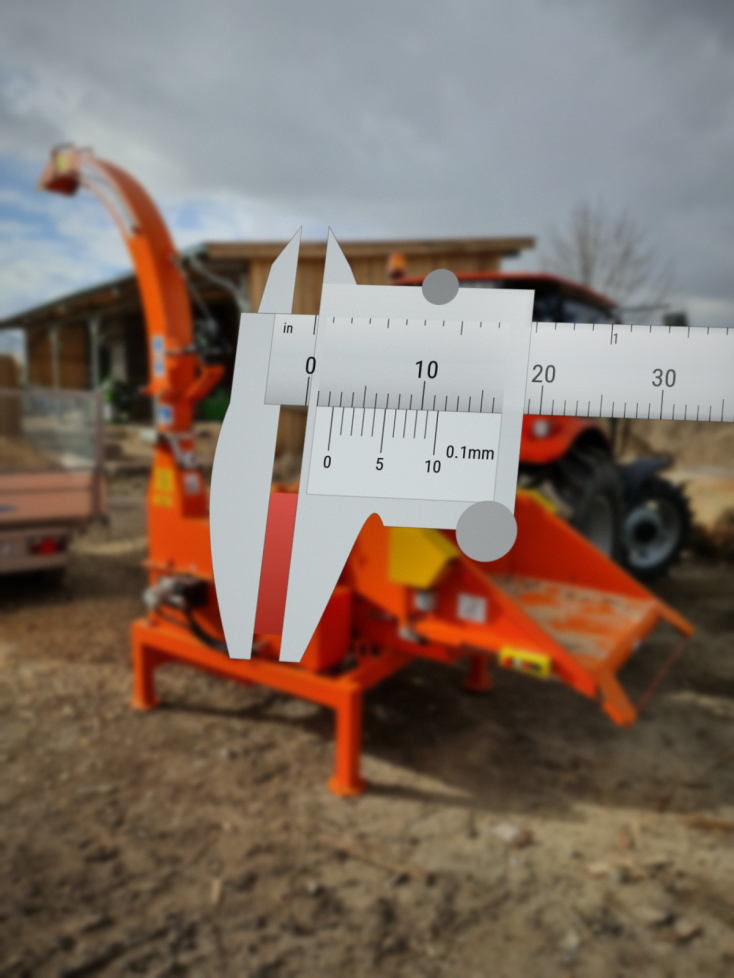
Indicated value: 2.4 mm
